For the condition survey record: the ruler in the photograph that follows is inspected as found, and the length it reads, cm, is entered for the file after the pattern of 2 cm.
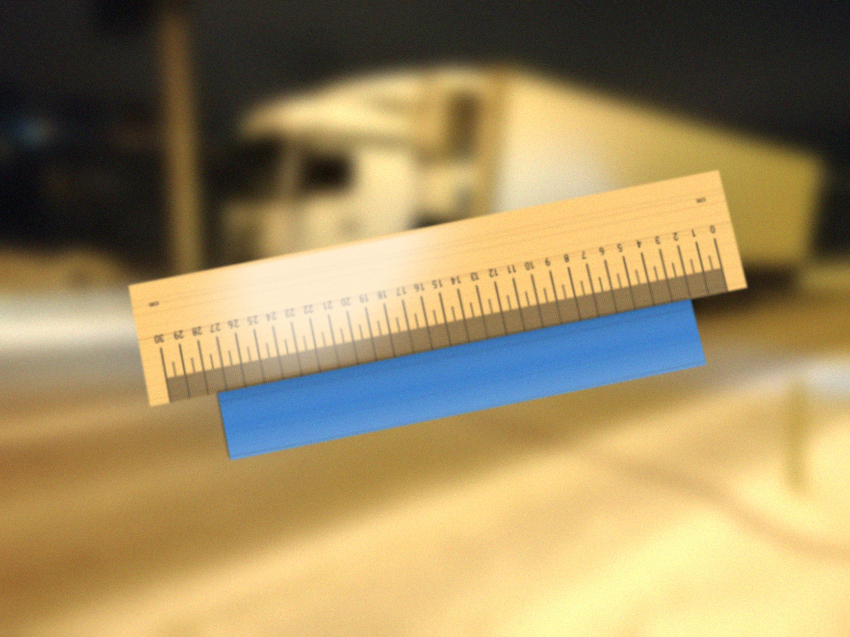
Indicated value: 25.5 cm
